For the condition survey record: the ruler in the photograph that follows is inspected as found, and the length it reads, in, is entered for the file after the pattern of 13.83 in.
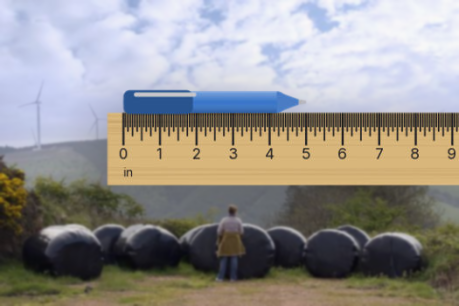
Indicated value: 5 in
